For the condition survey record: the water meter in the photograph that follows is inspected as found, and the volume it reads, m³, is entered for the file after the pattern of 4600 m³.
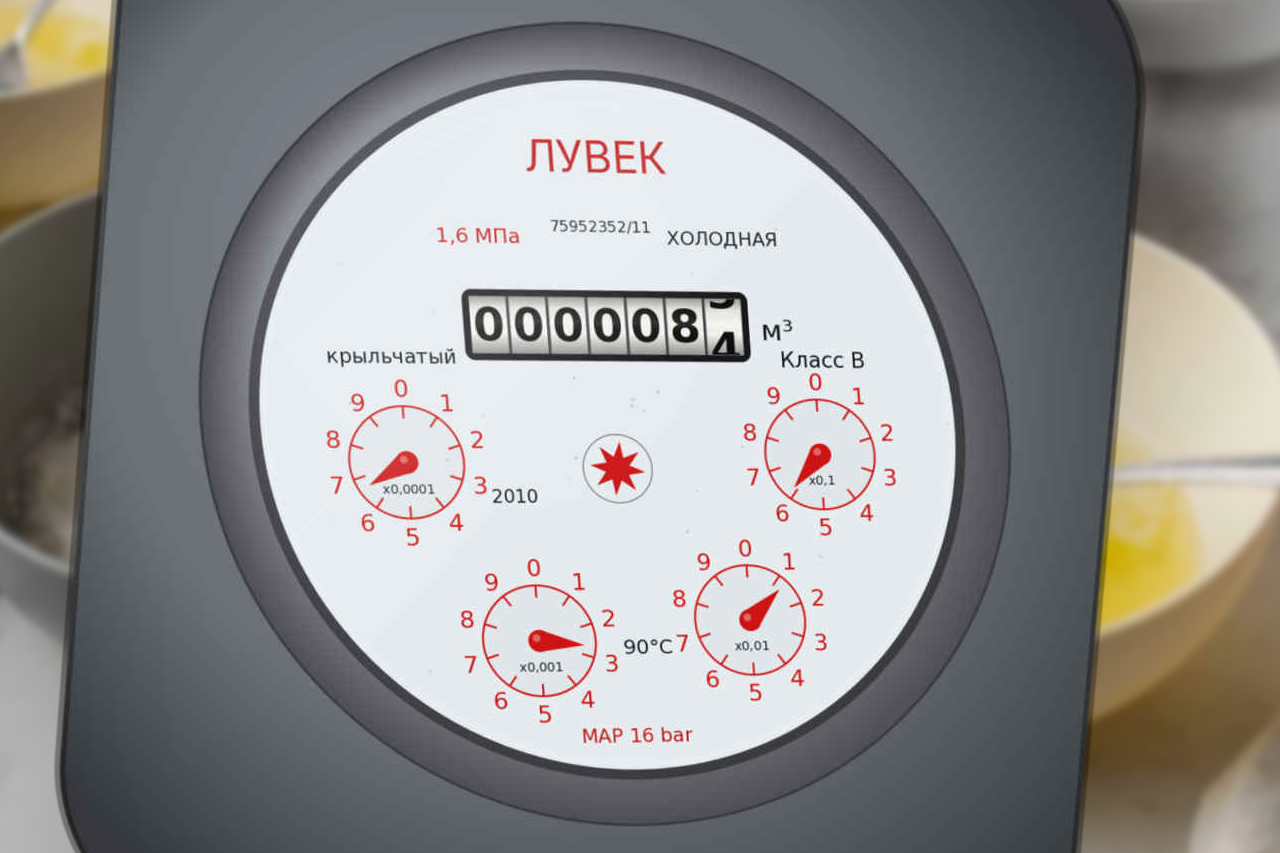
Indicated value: 83.6126 m³
